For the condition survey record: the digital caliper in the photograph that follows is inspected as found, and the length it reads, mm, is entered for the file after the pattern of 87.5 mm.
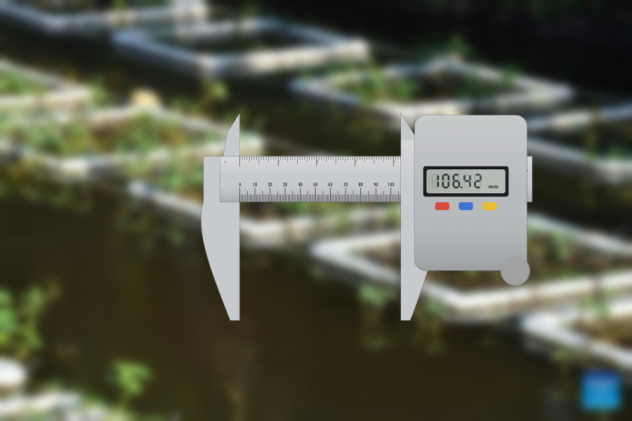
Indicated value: 106.42 mm
